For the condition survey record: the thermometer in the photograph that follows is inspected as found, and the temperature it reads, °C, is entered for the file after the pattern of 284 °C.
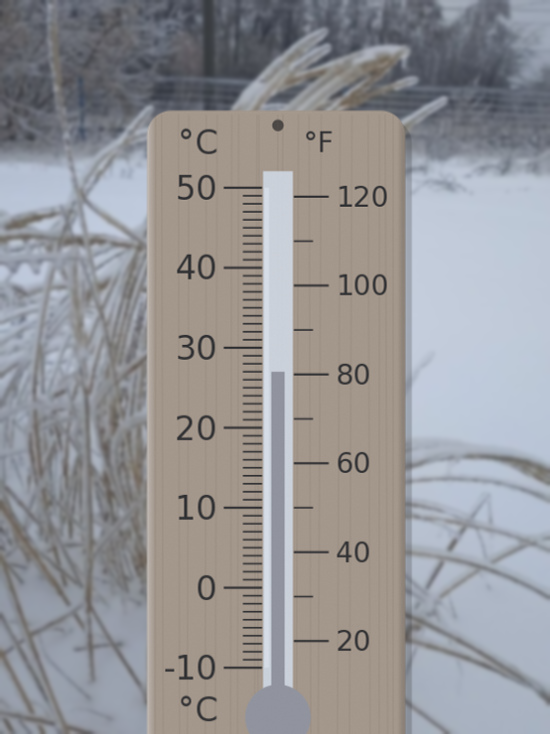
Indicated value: 27 °C
